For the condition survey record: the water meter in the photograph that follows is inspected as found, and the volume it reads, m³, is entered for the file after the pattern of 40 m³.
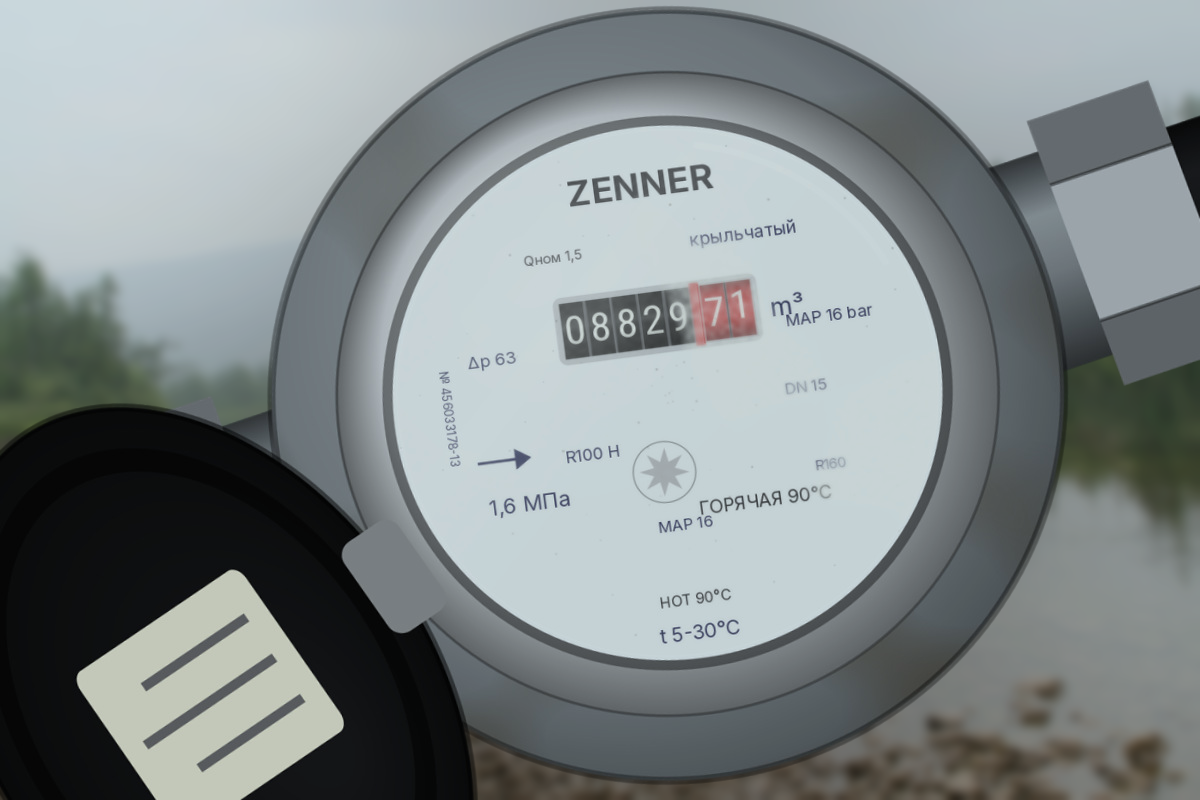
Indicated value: 8829.71 m³
